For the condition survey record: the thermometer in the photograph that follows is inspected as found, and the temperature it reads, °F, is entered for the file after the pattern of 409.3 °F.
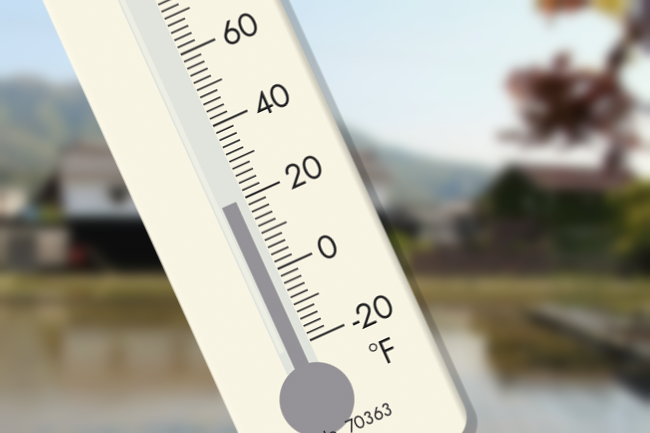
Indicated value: 20 °F
